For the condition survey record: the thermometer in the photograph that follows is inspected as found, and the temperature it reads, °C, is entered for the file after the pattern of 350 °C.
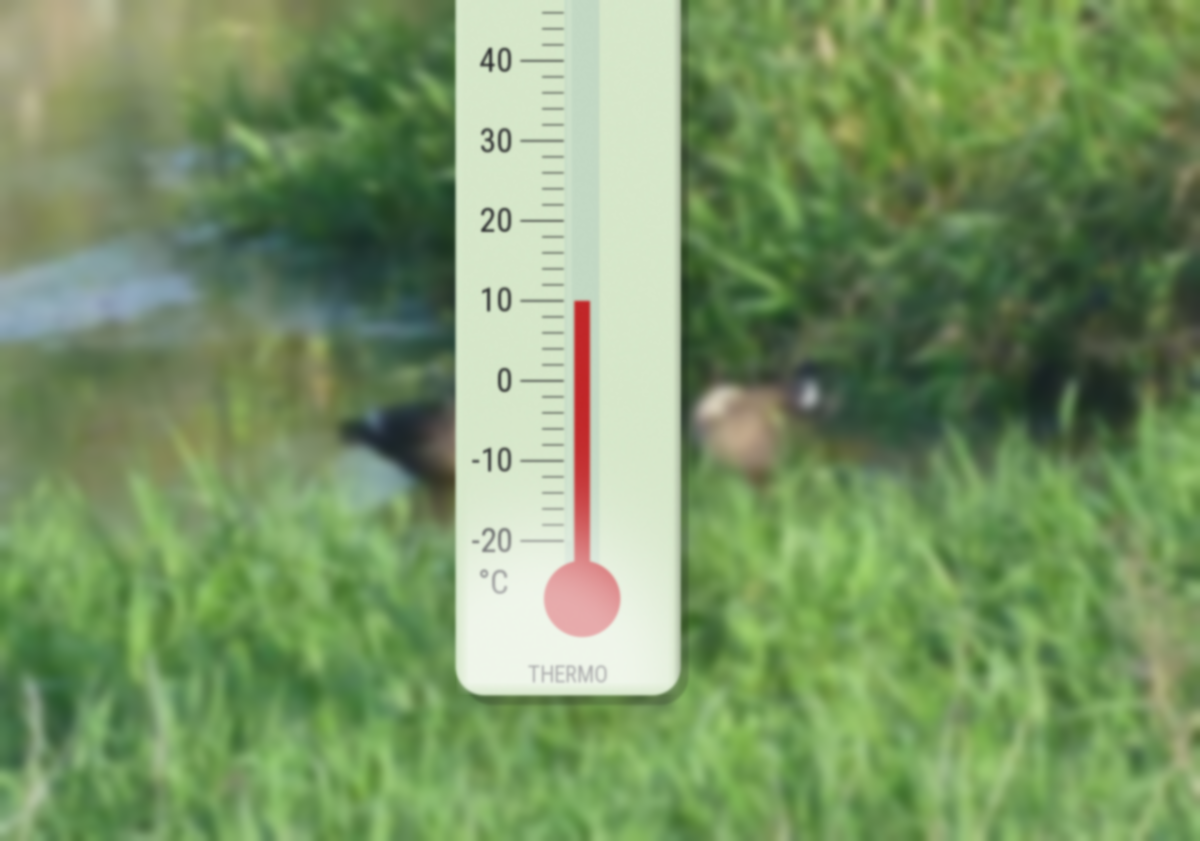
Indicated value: 10 °C
